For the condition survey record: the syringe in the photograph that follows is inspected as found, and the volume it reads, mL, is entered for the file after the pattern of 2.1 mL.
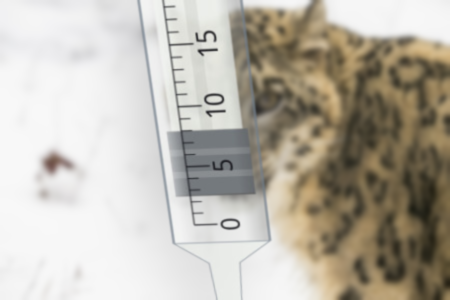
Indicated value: 2.5 mL
